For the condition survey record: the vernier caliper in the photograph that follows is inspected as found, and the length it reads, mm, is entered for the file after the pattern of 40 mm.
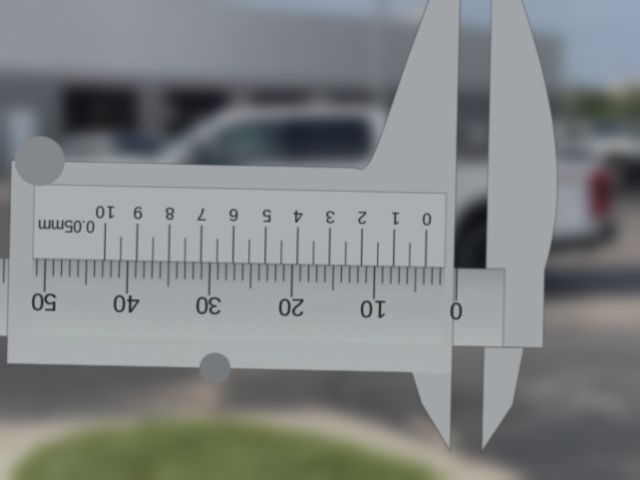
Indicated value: 3.8 mm
